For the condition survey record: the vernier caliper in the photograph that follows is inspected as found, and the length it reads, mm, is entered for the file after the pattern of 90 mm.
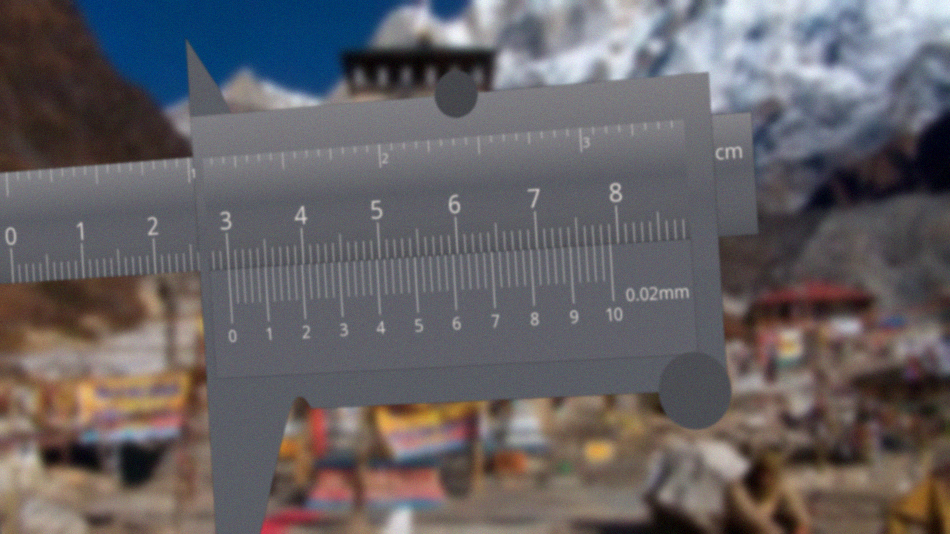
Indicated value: 30.0 mm
